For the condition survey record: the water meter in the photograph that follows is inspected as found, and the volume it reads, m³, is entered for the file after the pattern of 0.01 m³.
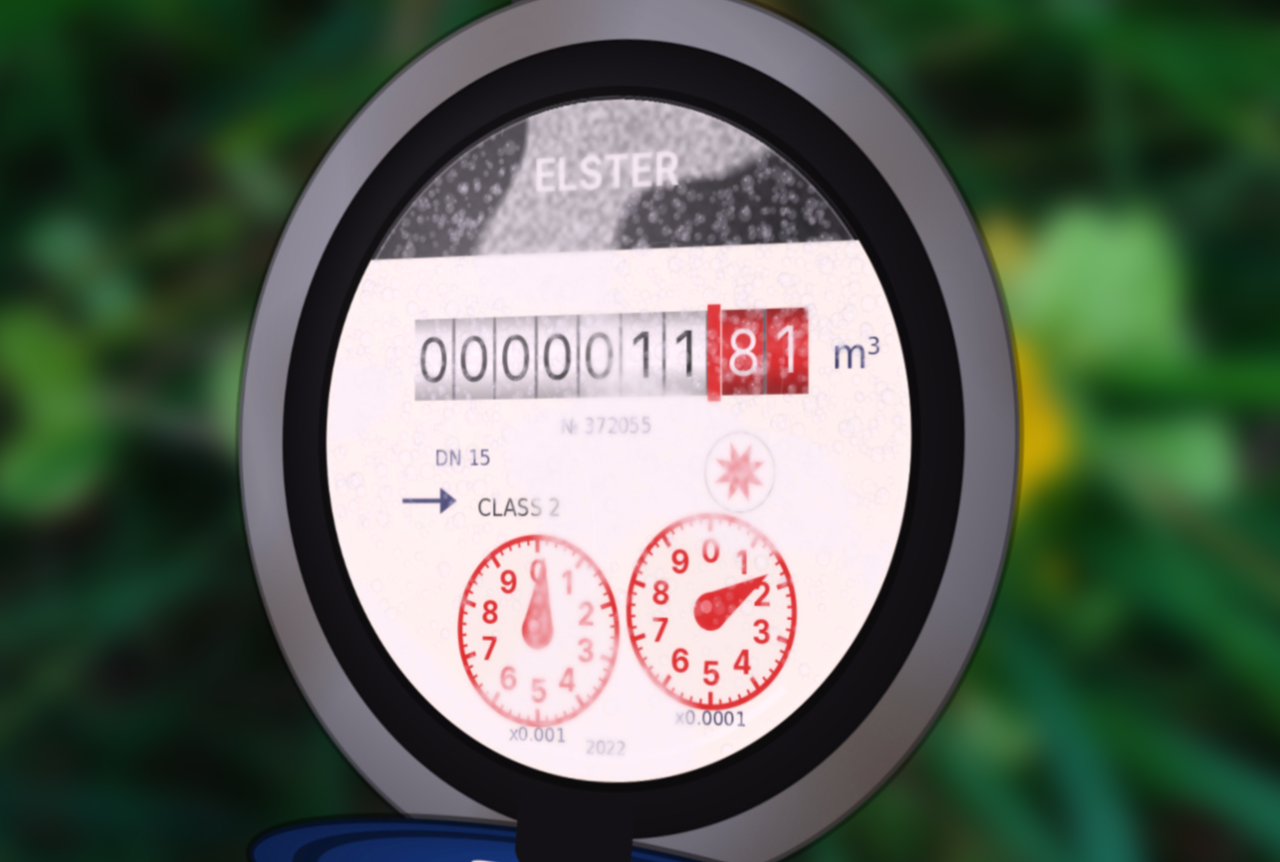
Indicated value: 11.8101 m³
